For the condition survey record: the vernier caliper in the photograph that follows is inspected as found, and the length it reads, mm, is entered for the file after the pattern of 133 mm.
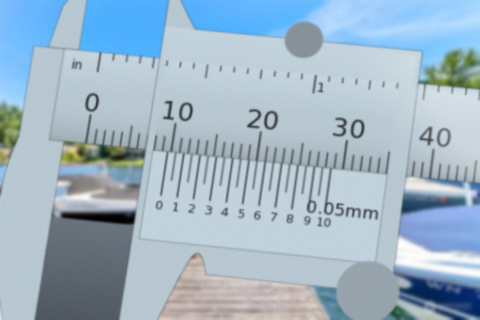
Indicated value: 9.6 mm
